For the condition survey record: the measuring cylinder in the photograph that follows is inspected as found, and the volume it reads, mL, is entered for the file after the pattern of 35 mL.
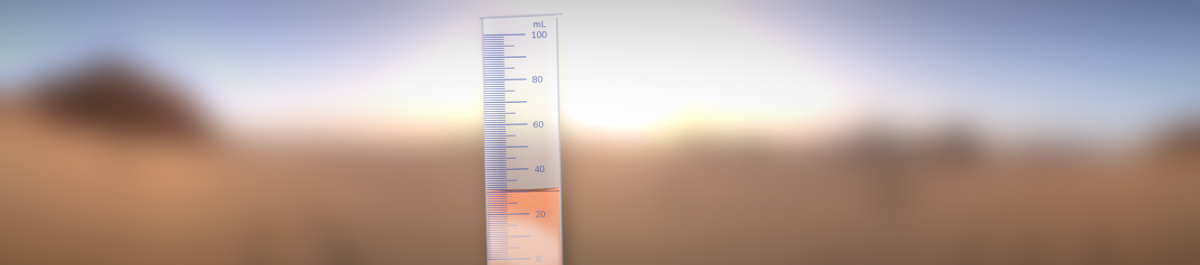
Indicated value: 30 mL
